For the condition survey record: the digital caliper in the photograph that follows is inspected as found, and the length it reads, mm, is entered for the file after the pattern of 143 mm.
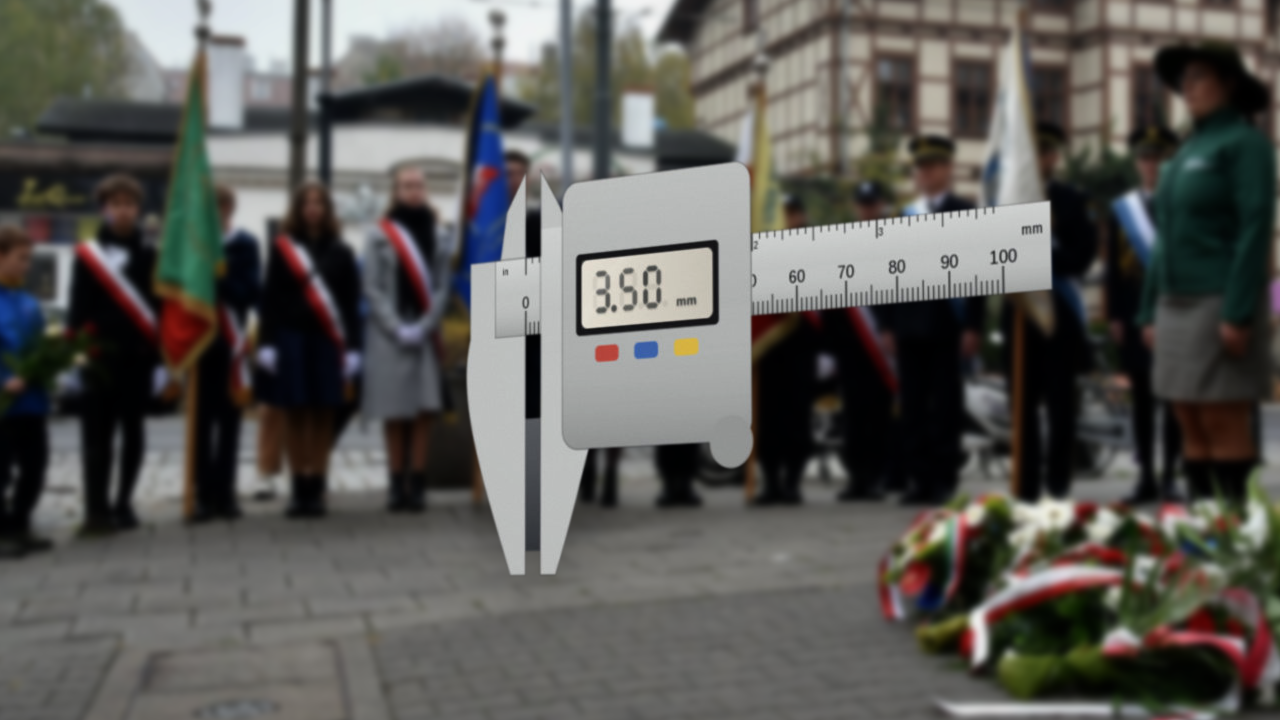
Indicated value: 3.50 mm
